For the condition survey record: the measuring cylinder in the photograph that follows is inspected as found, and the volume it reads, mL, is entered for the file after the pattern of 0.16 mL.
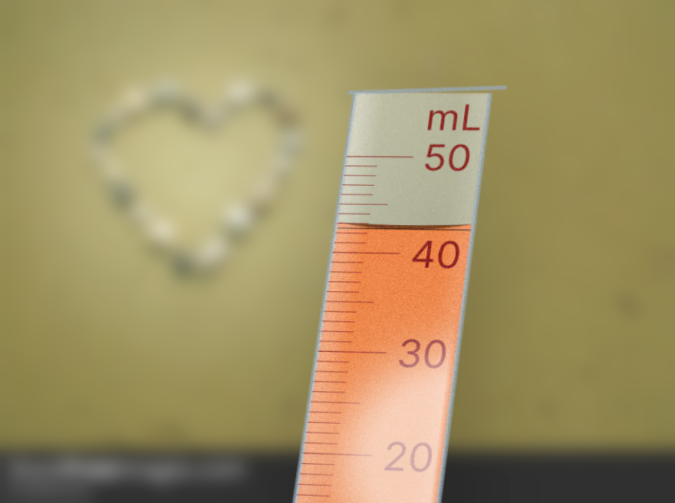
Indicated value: 42.5 mL
